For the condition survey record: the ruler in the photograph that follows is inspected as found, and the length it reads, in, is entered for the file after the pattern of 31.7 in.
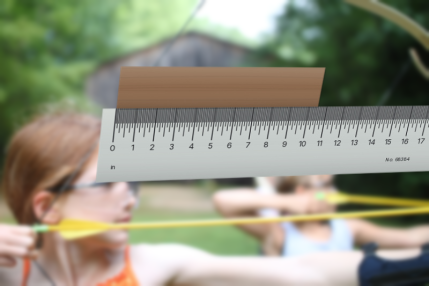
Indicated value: 10.5 in
